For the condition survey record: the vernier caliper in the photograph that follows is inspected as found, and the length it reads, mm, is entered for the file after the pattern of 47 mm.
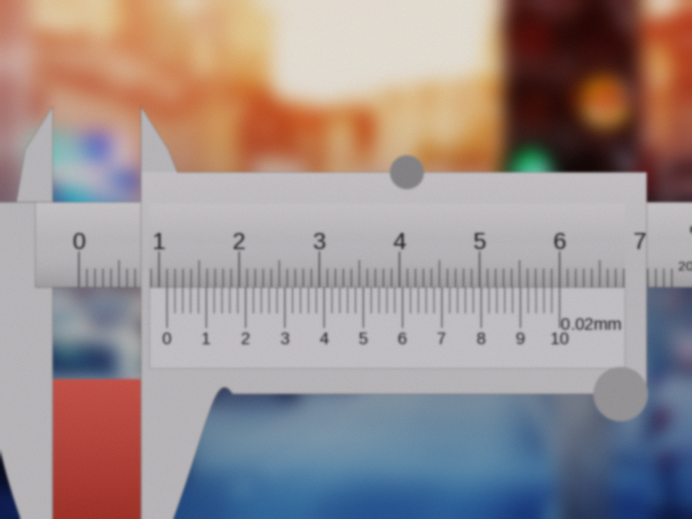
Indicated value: 11.0 mm
